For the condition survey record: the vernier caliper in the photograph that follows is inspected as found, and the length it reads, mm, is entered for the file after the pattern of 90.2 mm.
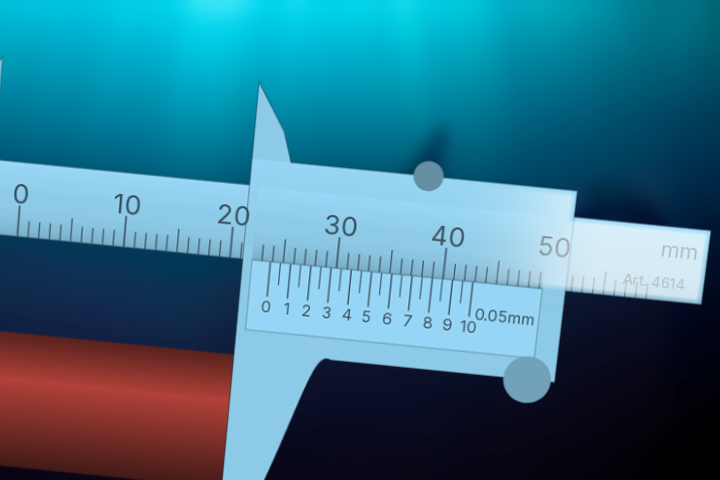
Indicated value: 23.8 mm
